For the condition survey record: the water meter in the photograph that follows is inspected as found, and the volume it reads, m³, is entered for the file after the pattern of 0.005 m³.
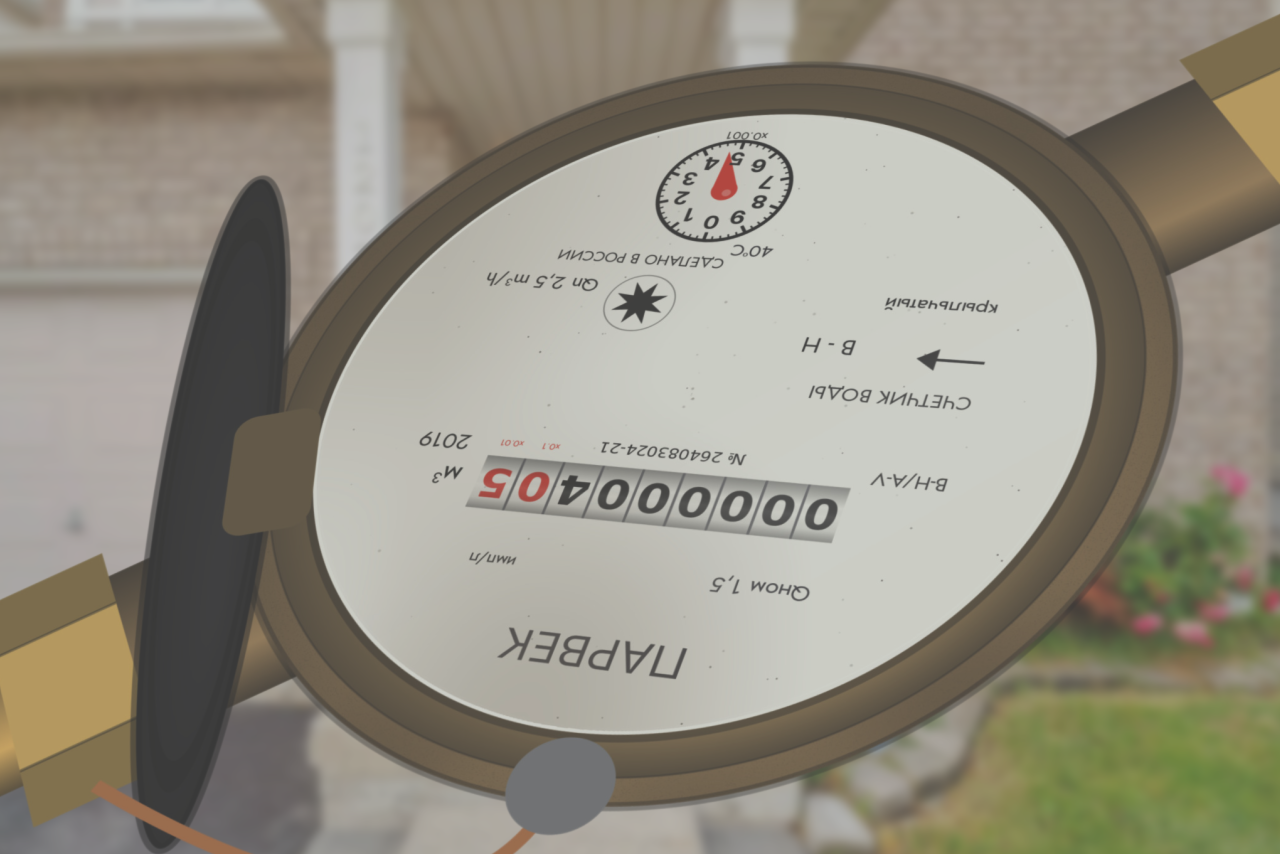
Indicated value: 4.054 m³
